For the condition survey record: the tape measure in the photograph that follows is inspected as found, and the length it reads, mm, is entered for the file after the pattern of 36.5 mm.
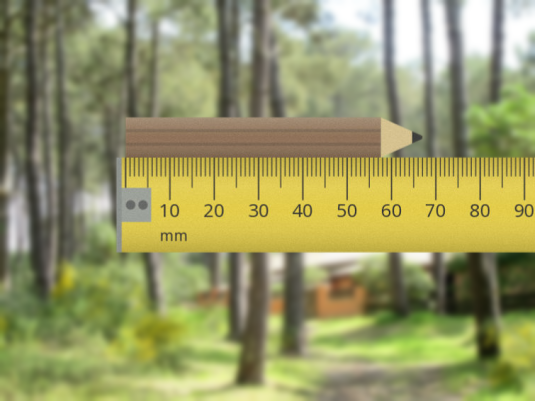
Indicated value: 67 mm
